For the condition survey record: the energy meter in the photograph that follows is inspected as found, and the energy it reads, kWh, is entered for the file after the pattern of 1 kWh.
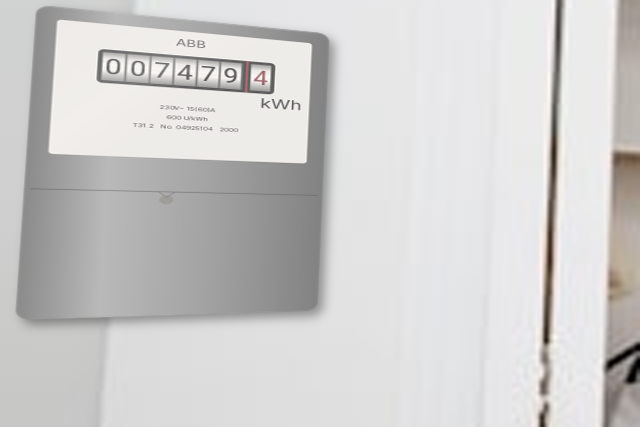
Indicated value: 7479.4 kWh
